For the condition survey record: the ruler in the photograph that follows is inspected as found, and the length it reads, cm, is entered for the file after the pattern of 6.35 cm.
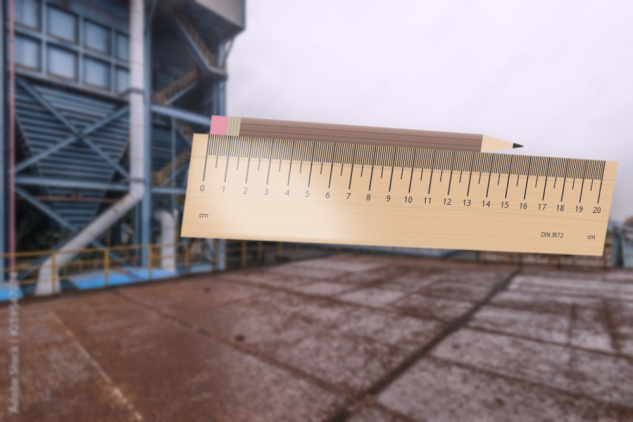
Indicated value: 15.5 cm
